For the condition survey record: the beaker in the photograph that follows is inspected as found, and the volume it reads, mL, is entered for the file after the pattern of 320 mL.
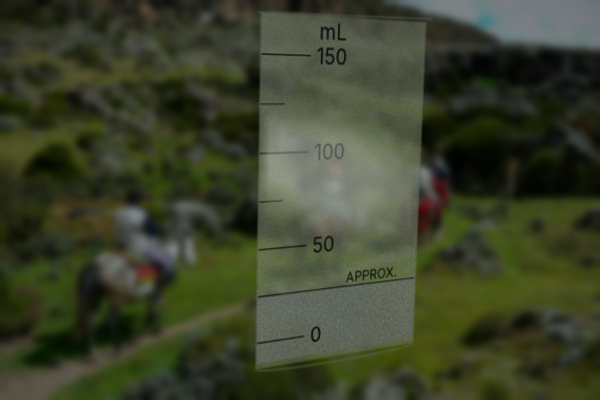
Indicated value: 25 mL
